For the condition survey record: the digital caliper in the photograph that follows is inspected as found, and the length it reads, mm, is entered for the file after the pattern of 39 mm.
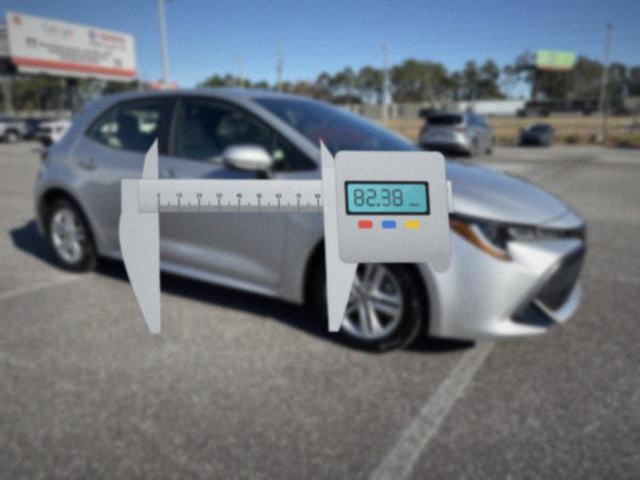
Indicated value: 82.38 mm
